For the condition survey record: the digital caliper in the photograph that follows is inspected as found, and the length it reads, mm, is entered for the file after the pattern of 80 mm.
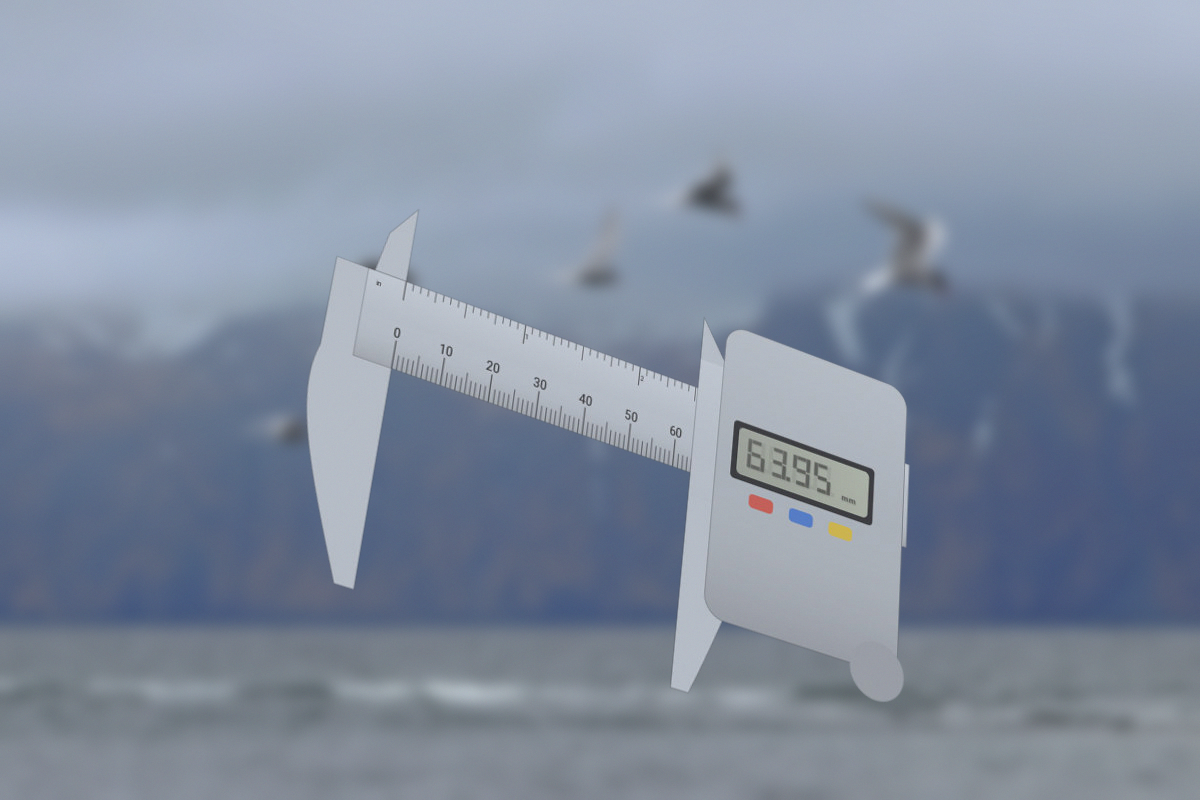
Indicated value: 63.95 mm
